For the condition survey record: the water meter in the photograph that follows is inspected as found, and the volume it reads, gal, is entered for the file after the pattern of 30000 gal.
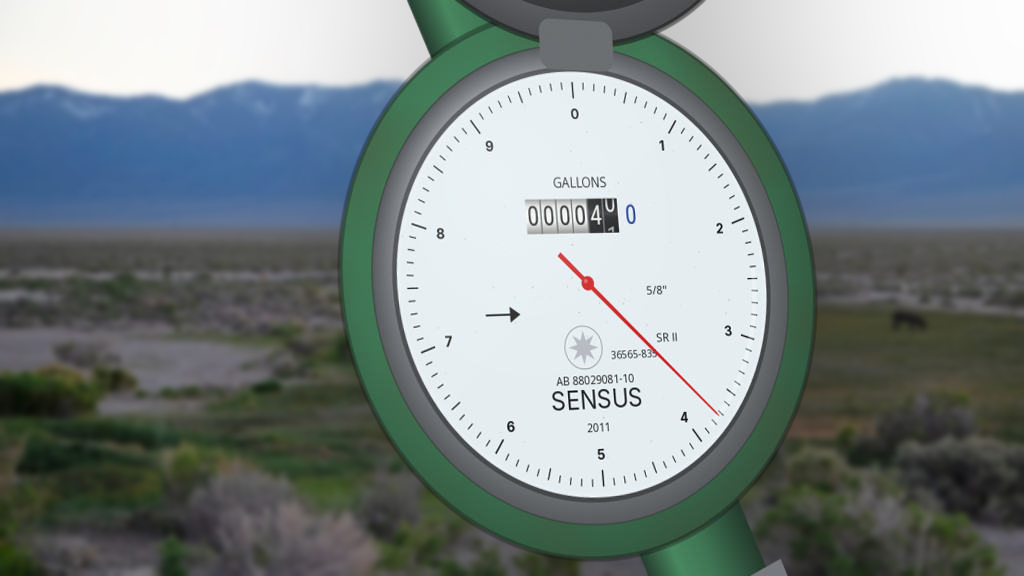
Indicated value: 403.7 gal
